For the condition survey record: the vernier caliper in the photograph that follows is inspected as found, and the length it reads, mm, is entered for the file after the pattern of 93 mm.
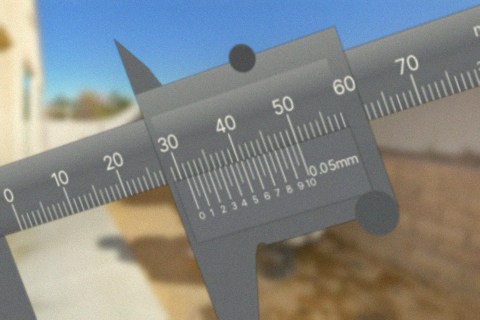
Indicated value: 31.0 mm
